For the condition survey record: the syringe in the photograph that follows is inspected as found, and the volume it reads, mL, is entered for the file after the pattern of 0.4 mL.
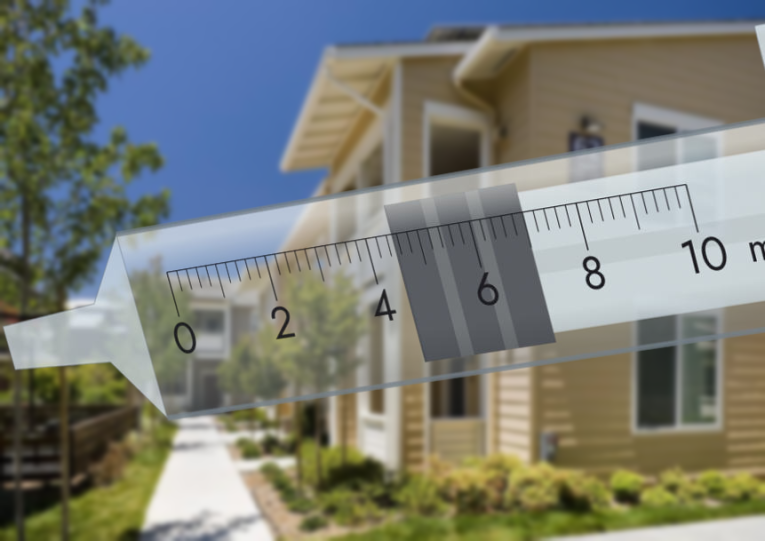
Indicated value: 4.5 mL
